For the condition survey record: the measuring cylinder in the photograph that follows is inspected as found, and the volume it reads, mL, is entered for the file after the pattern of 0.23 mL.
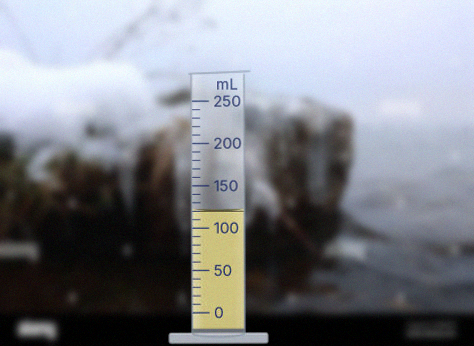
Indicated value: 120 mL
